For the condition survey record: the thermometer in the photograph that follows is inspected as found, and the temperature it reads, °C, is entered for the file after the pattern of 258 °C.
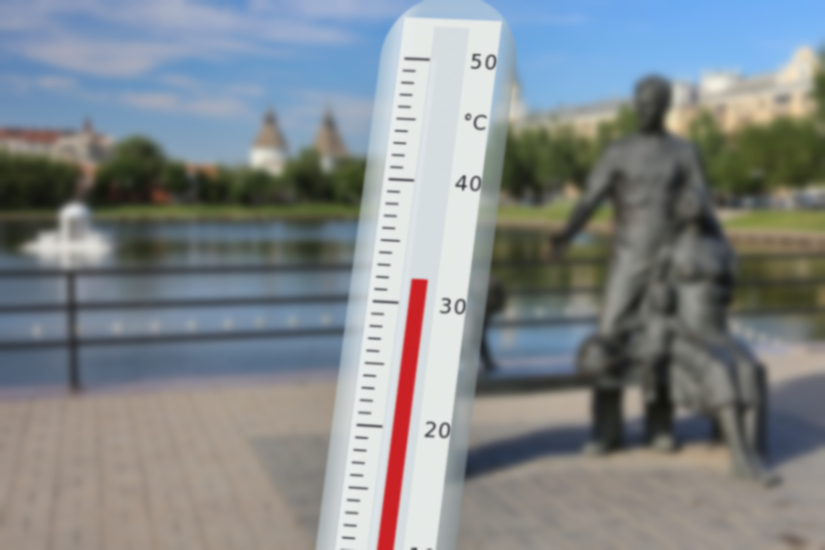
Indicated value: 32 °C
